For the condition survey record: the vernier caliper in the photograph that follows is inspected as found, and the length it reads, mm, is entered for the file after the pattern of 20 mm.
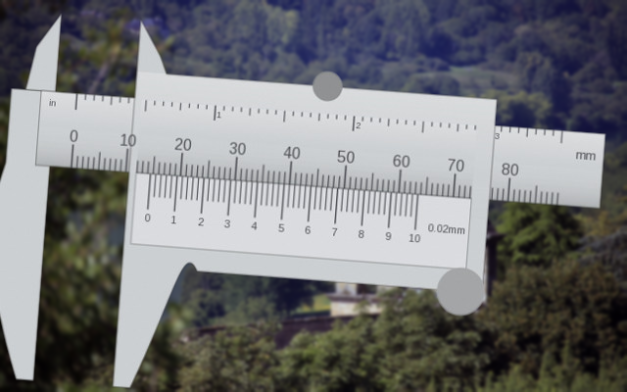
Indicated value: 14.5 mm
